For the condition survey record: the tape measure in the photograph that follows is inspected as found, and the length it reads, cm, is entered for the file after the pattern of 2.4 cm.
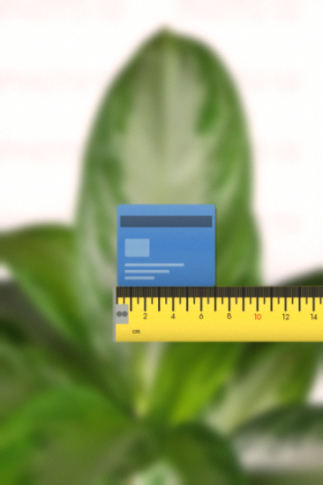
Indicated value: 7 cm
